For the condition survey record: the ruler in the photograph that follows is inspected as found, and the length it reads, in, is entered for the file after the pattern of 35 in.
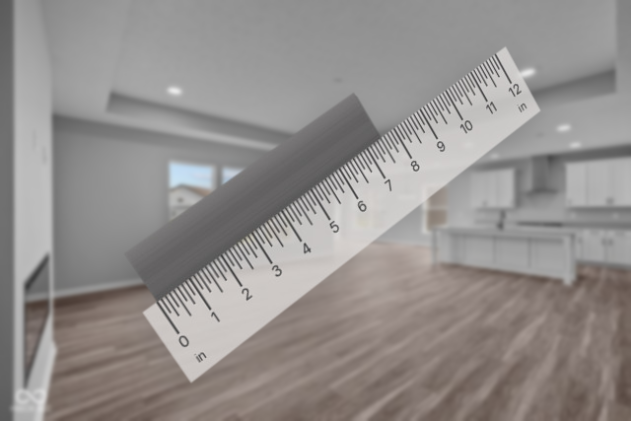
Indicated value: 7.5 in
